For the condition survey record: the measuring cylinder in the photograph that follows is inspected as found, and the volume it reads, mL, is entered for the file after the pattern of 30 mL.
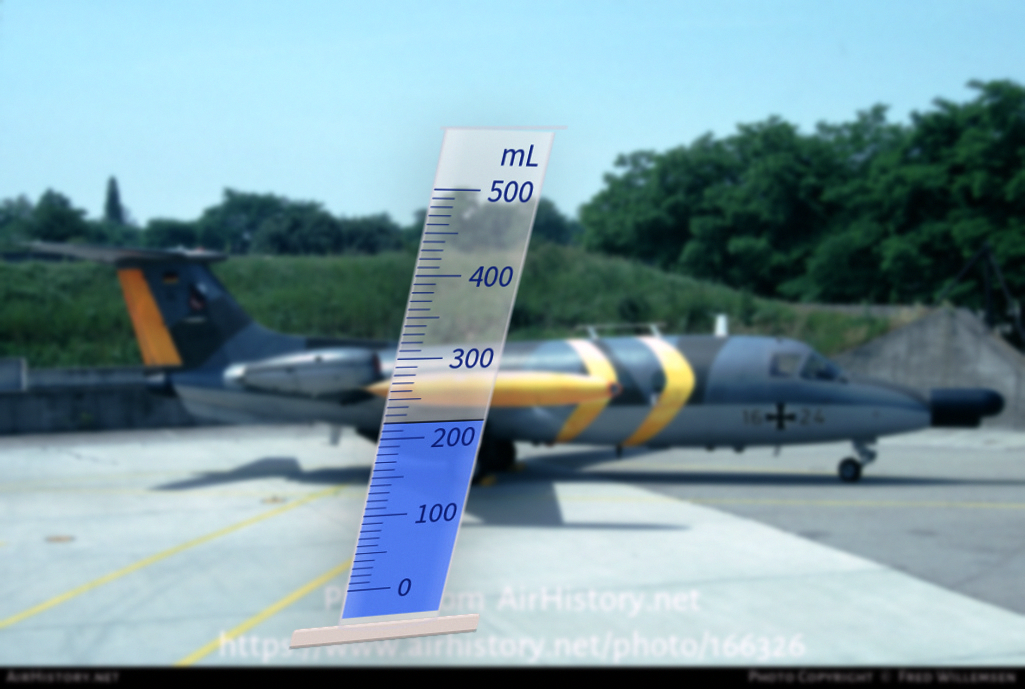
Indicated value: 220 mL
